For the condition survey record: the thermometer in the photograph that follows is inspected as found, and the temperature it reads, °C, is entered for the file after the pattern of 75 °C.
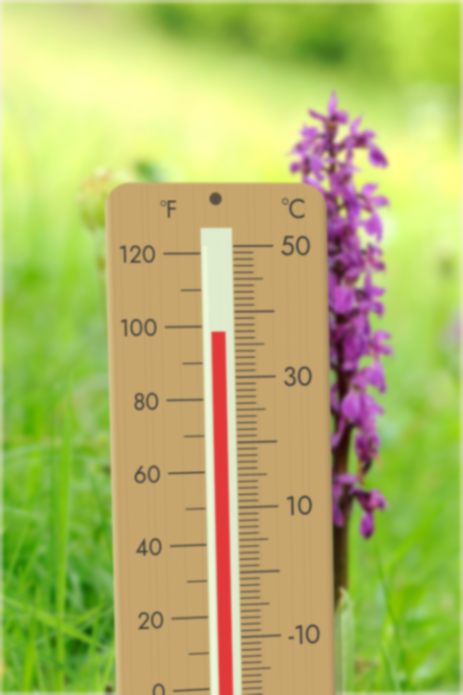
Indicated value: 37 °C
